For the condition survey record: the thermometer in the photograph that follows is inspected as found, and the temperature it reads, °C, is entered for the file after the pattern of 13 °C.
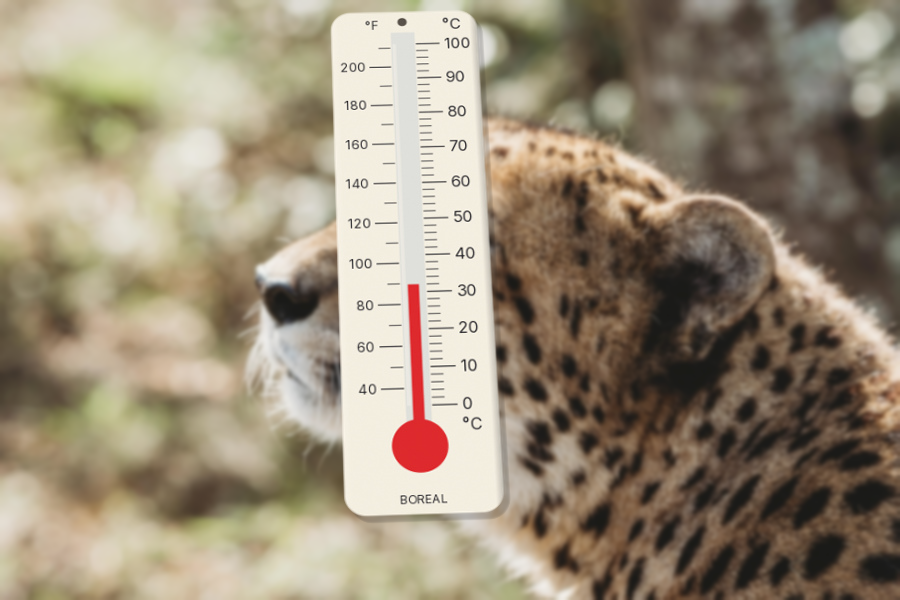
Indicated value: 32 °C
